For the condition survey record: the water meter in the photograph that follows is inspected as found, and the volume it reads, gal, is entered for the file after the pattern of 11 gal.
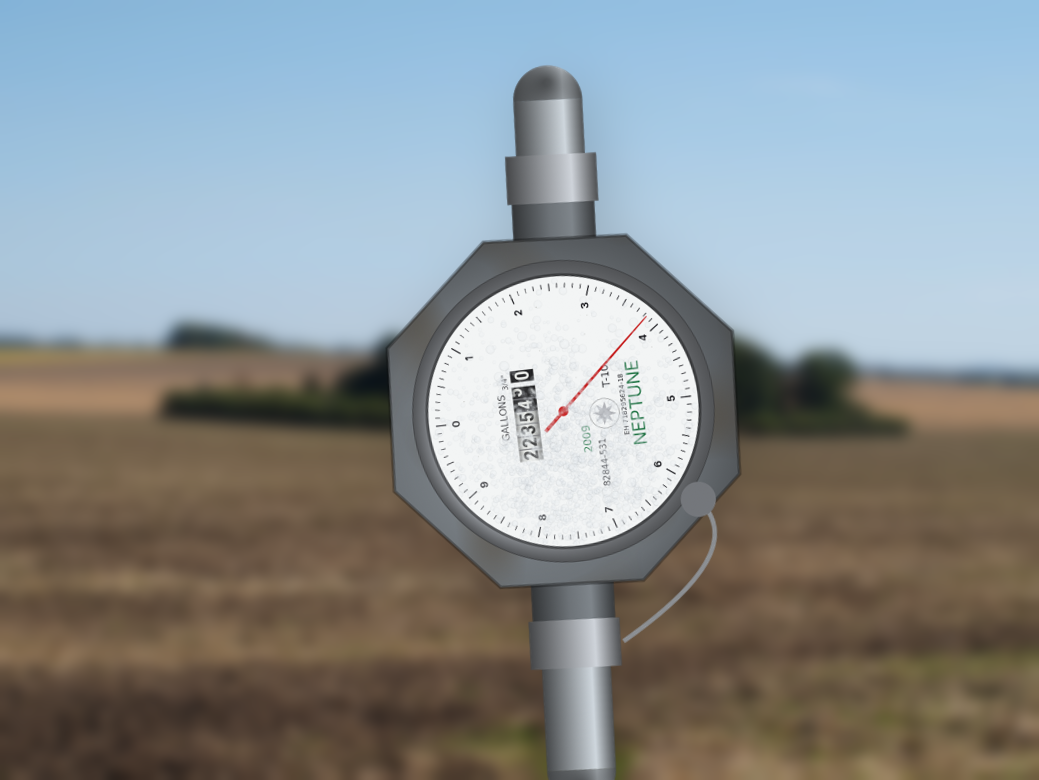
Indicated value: 2235453.8 gal
